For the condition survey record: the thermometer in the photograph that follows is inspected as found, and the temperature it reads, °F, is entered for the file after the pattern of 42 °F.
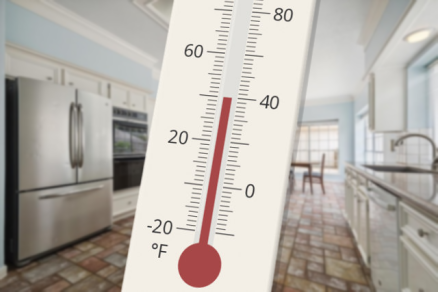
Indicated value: 40 °F
